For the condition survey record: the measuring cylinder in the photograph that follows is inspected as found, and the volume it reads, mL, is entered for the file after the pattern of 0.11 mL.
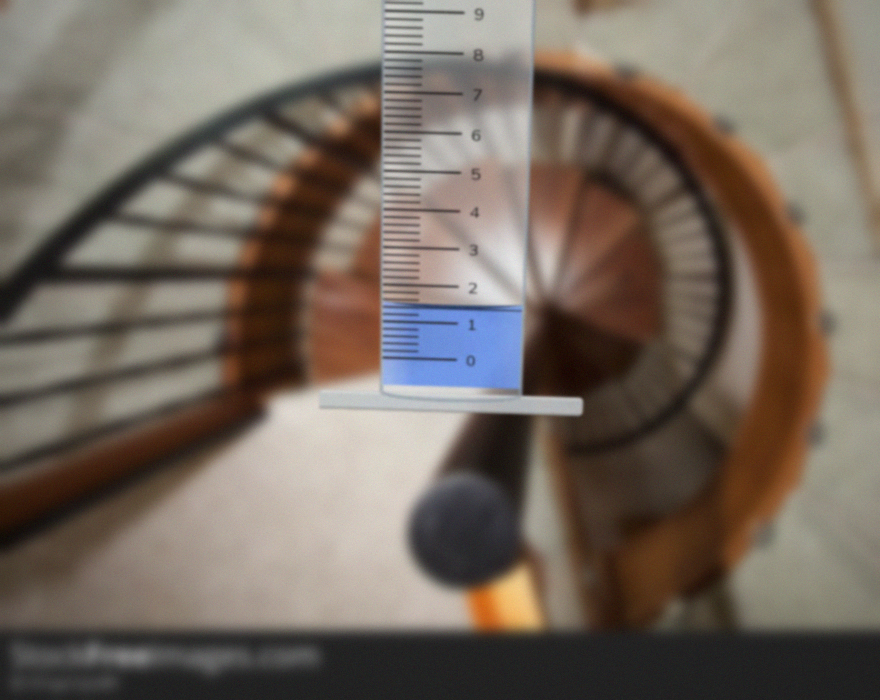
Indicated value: 1.4 mL
